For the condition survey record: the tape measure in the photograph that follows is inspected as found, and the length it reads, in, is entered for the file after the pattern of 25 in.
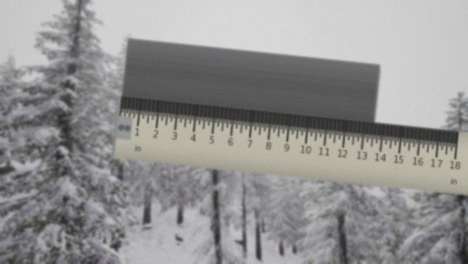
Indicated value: 13.5 in
